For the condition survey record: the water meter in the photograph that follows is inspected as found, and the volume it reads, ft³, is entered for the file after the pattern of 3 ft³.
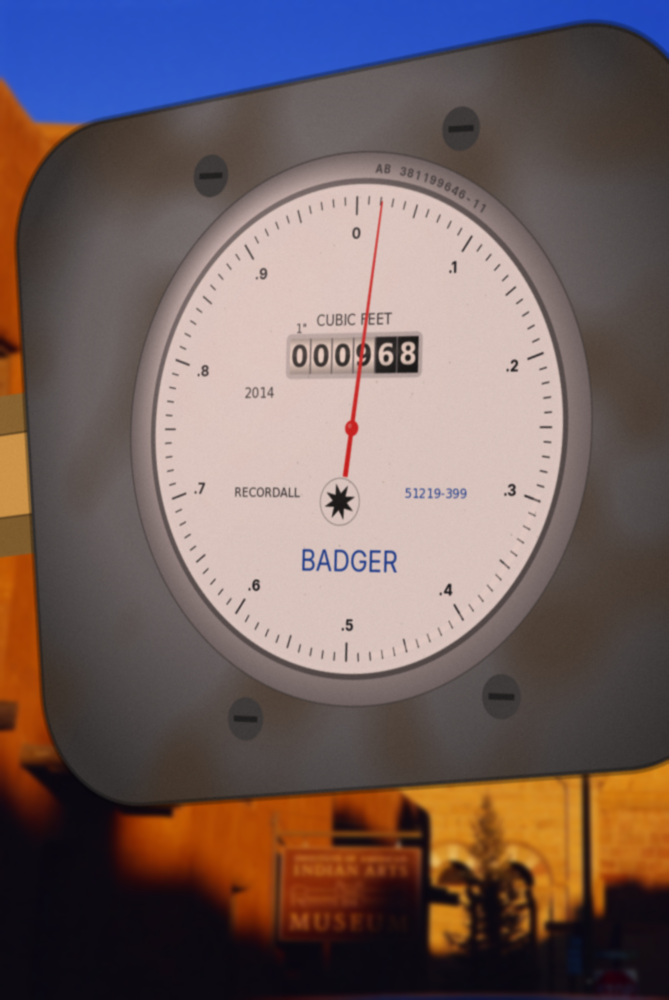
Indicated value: 968.02 ft³
